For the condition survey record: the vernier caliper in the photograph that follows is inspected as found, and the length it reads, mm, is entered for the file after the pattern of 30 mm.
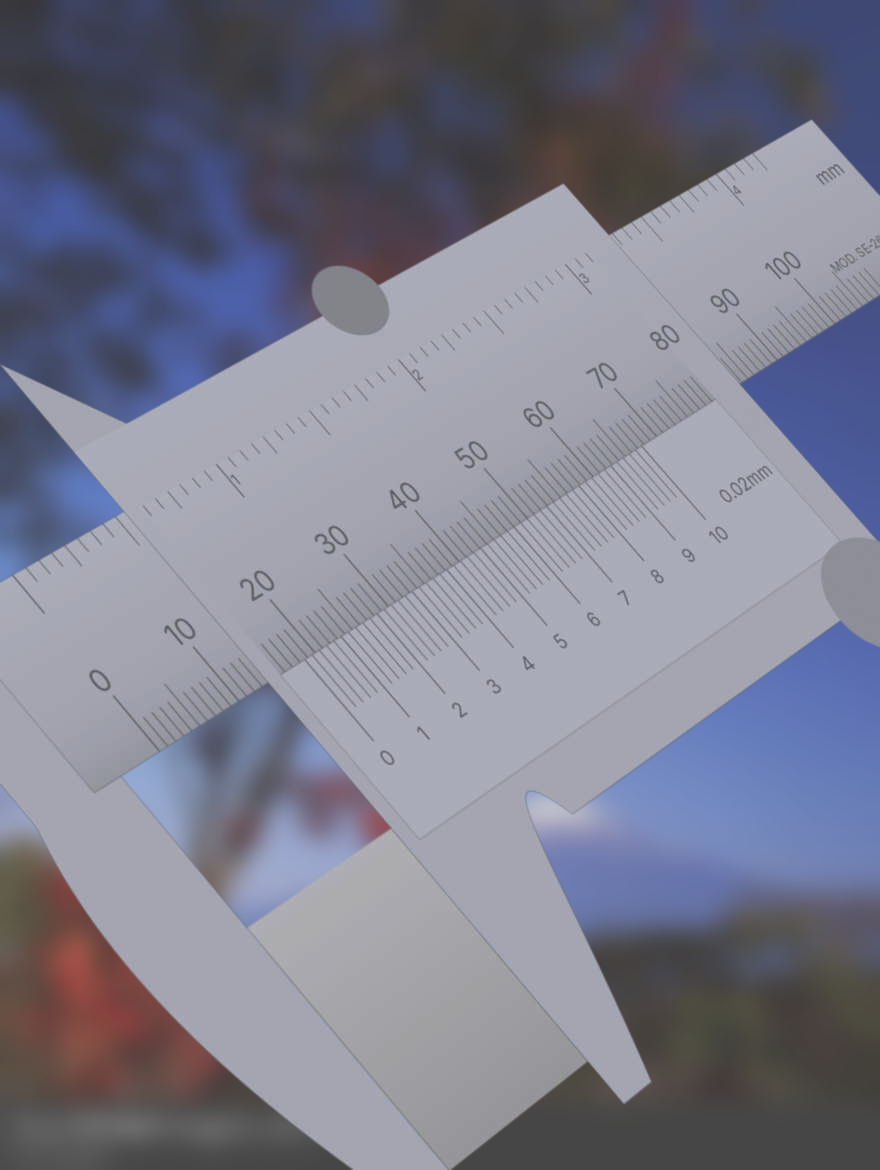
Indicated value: 18.6 mm
